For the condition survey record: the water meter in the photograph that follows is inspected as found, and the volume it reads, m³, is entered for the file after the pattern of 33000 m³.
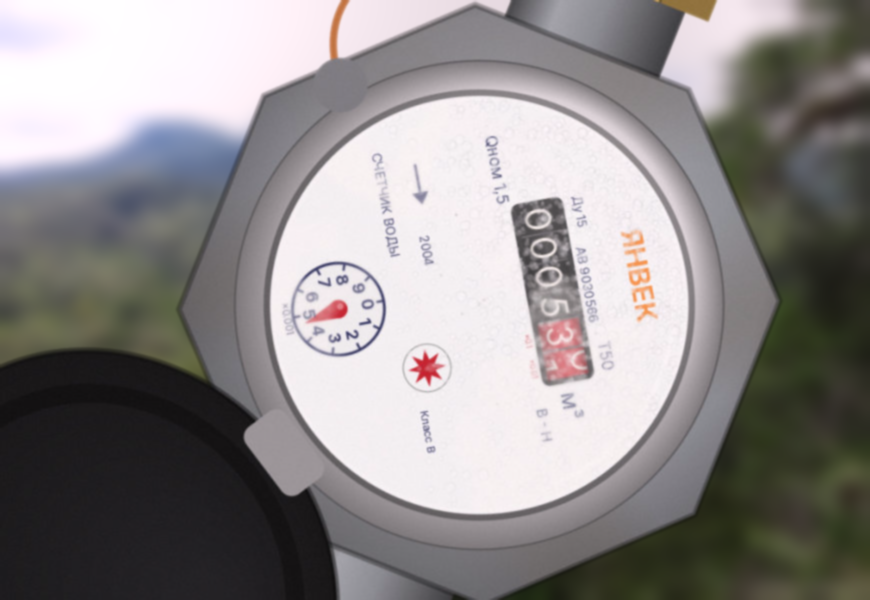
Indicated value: 5.304 m³
